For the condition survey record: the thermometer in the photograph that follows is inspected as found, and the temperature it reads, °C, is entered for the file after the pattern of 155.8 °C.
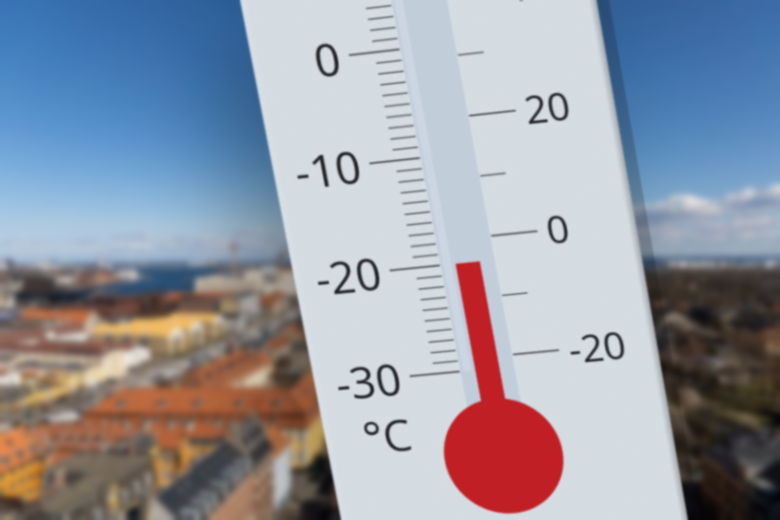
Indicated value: -20 °C
